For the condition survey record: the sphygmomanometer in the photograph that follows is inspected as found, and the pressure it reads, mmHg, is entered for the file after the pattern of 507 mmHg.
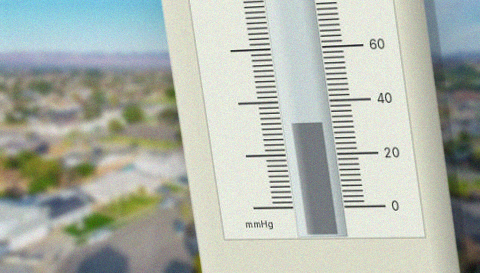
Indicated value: 32 mmHg
